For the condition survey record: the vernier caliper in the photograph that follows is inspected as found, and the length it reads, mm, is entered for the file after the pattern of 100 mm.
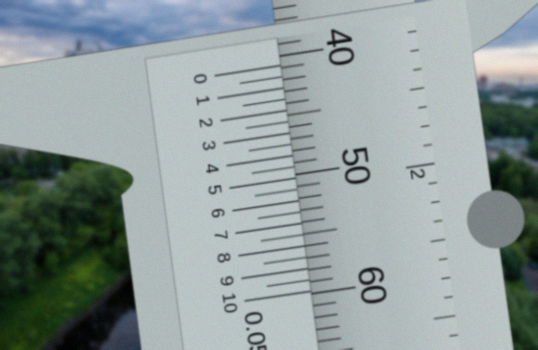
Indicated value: 40.8 mm
